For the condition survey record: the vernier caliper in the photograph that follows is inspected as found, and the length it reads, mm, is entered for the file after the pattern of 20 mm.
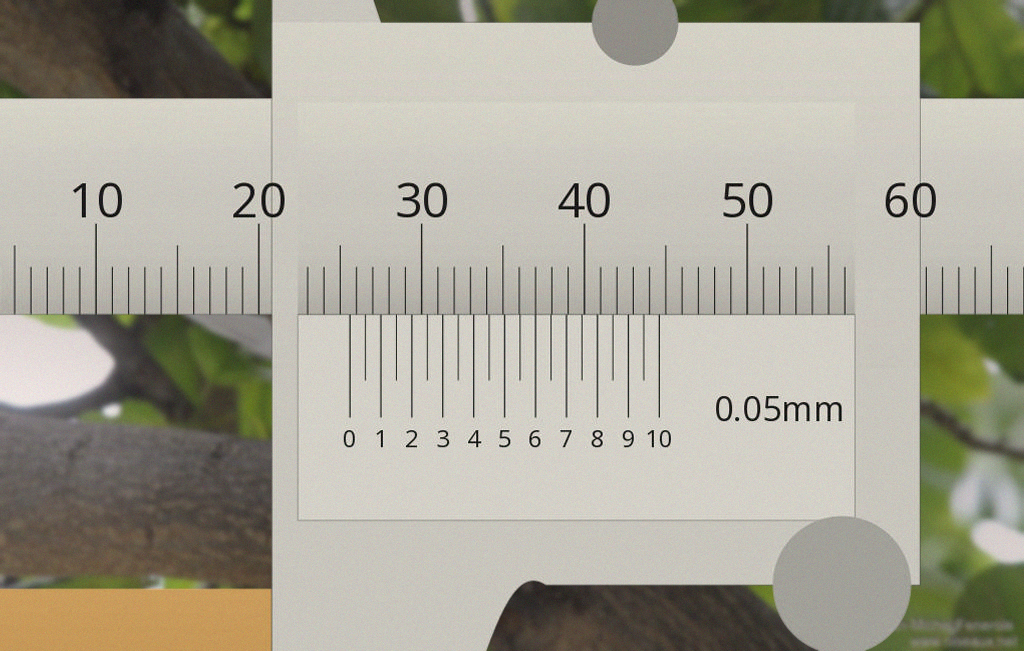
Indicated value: 25.6 mm
